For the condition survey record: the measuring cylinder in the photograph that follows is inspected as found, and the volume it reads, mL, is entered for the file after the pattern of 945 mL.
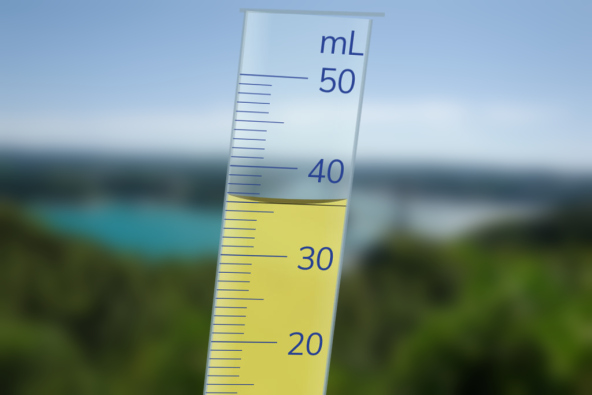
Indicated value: 36 mL
